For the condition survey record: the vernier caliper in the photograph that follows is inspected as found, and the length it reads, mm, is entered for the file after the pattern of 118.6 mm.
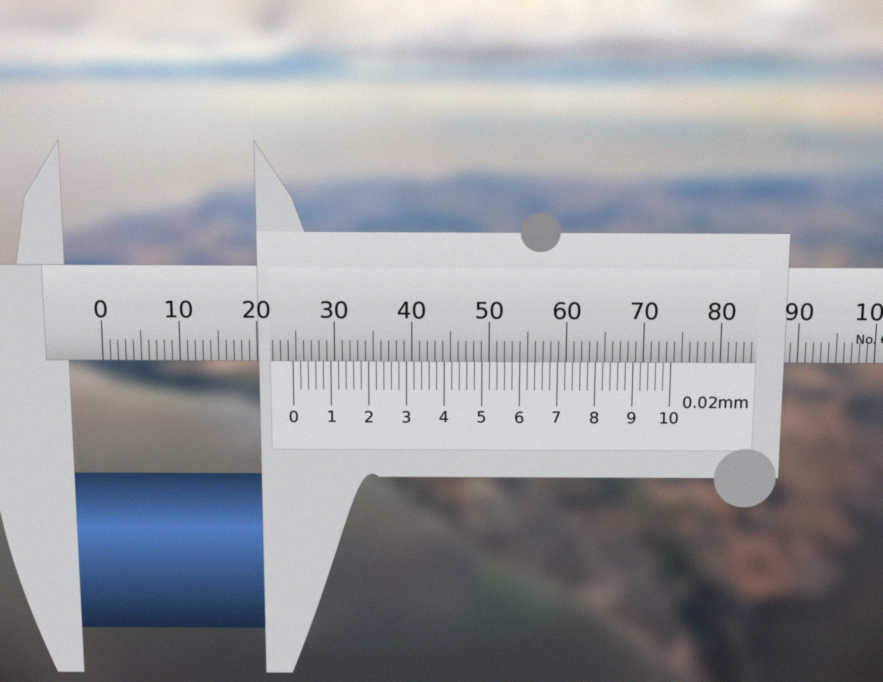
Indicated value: 24.6 mm
